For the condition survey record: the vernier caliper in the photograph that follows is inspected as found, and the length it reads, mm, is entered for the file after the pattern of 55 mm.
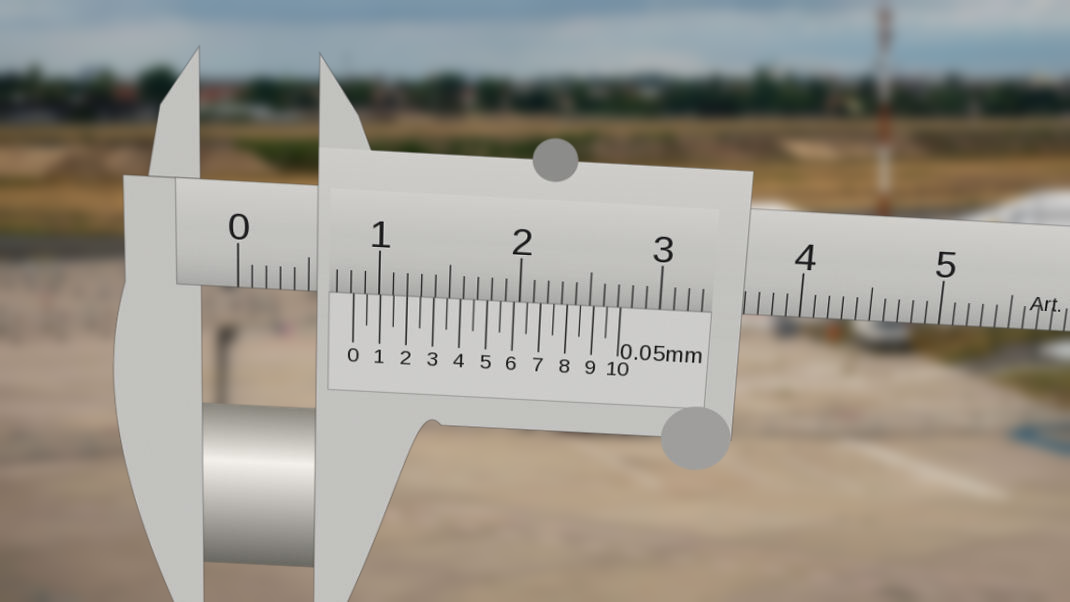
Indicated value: 8.2 mm
